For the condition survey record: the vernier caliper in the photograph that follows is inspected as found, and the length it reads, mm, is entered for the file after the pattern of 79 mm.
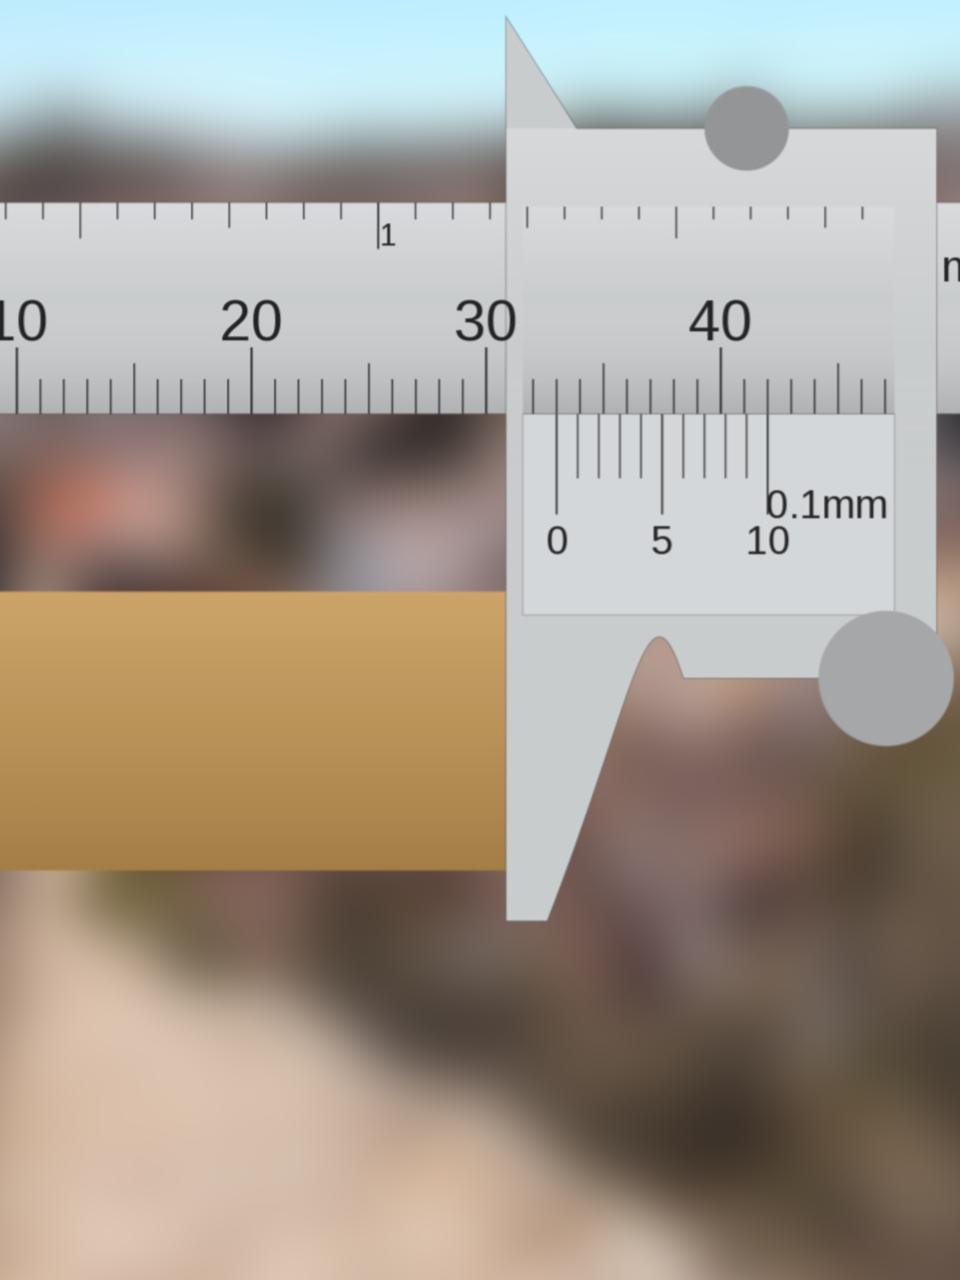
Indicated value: 33.0 mm
